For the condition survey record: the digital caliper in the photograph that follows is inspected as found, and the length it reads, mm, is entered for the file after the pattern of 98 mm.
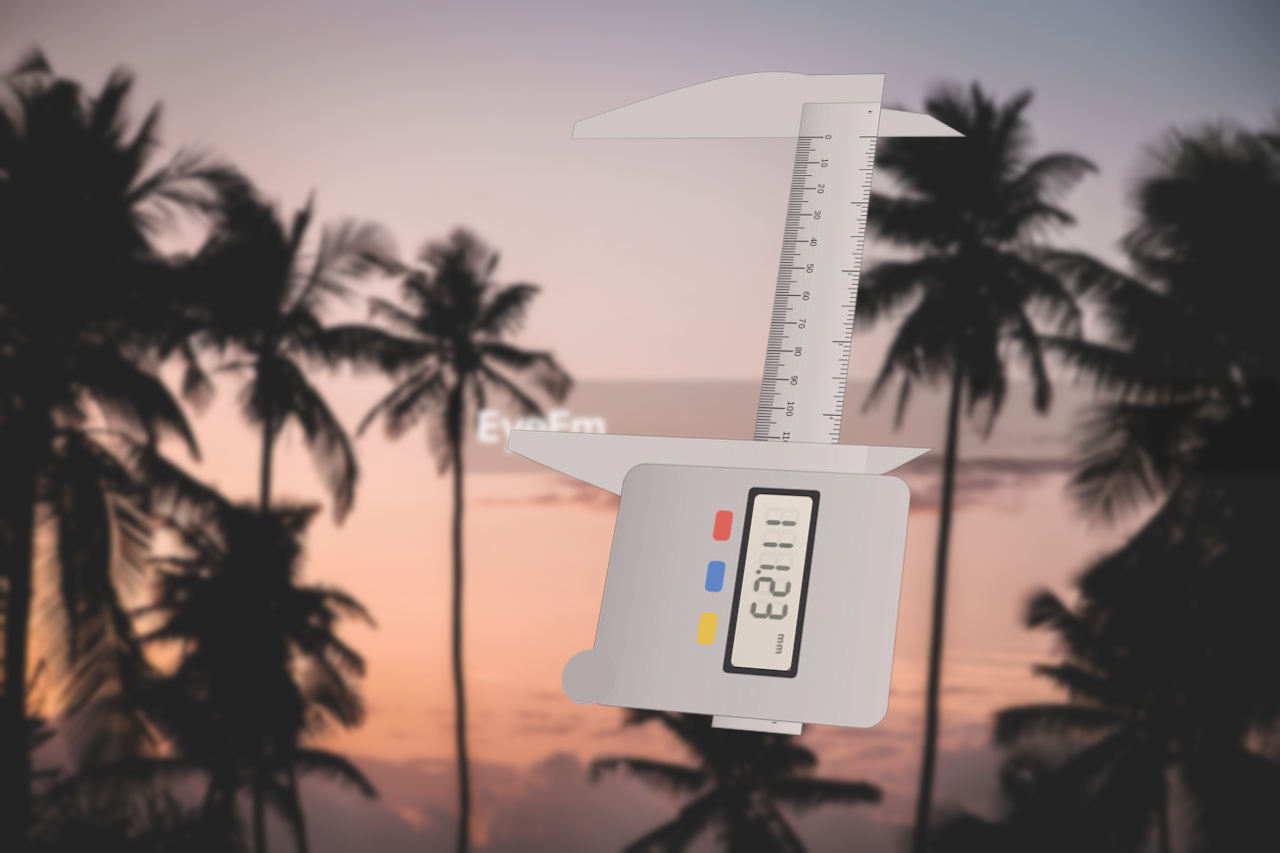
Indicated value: 111.23 mm
